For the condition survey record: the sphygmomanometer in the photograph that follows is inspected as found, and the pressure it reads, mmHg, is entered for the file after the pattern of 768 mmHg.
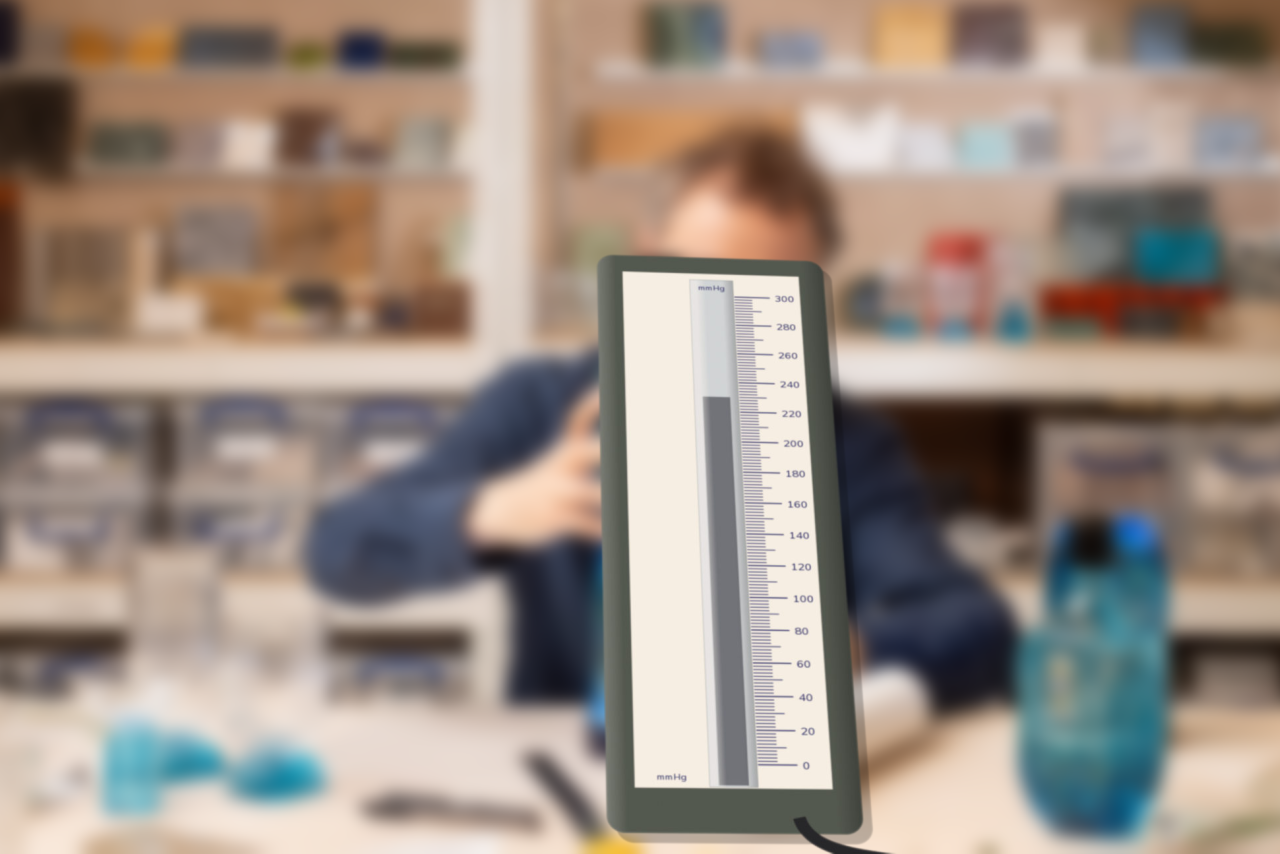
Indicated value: 230 mmHg
